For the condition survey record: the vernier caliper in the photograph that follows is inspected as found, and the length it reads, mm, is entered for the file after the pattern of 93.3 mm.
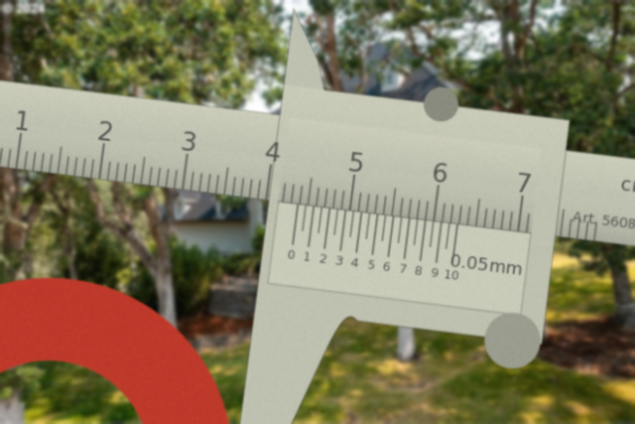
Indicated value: 43.8 mm
